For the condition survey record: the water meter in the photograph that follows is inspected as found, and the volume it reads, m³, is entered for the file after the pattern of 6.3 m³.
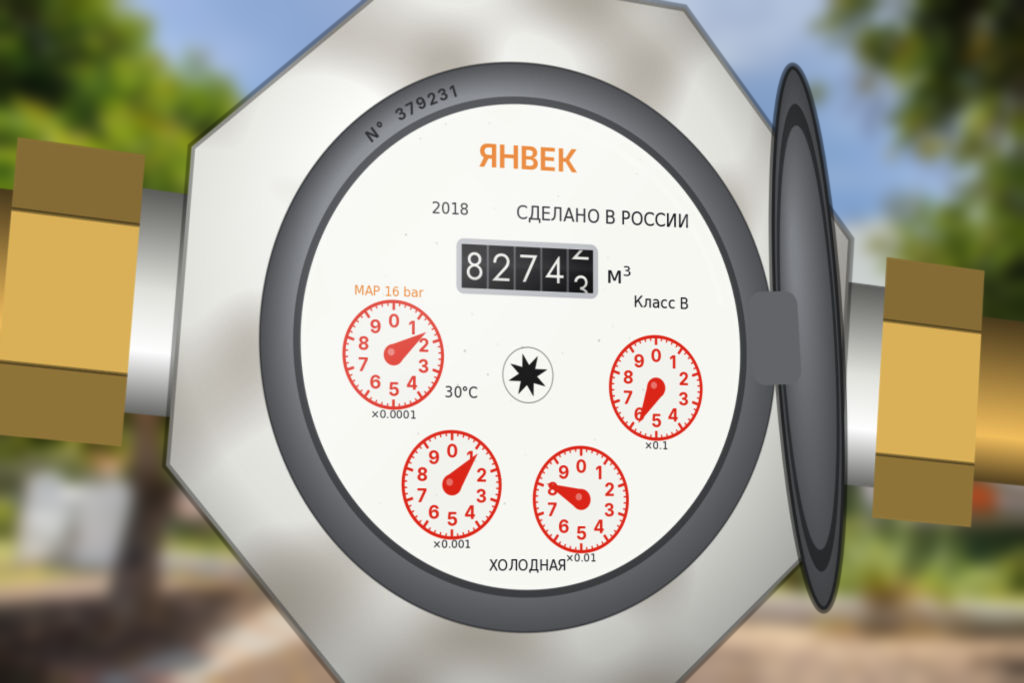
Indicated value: 82742.5811 m³
